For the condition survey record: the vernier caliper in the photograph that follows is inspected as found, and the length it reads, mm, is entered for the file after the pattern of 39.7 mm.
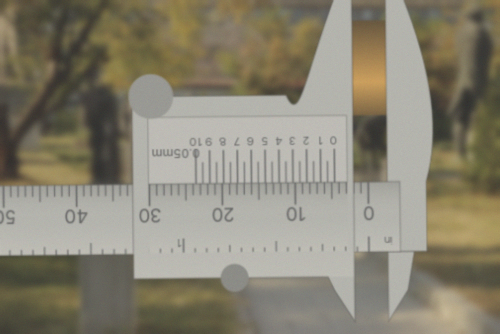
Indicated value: 4.6 mm
